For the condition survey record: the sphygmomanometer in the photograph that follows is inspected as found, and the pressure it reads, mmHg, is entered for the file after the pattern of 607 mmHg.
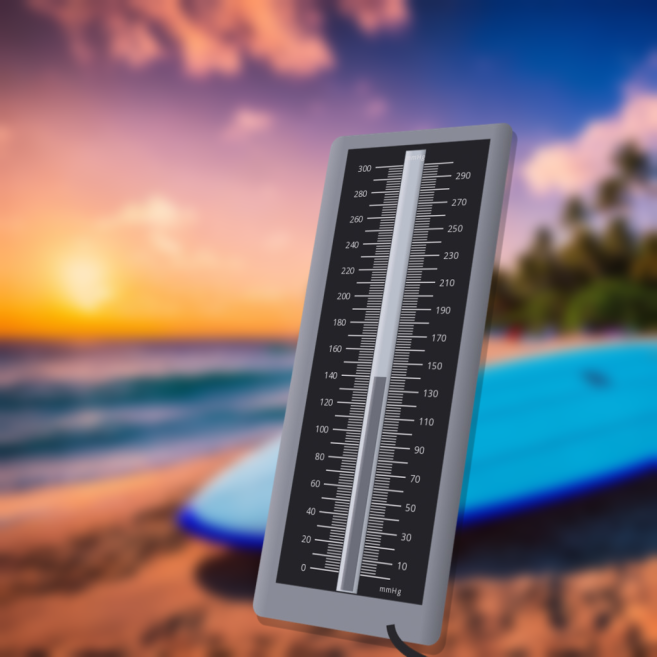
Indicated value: 140 mmHg
